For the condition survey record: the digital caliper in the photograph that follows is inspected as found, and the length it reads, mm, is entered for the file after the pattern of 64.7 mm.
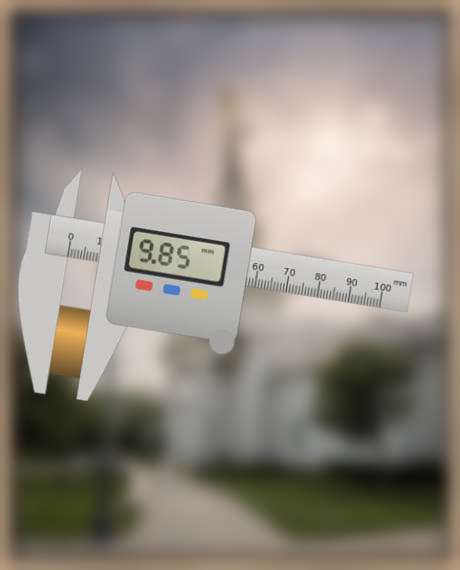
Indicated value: 9.85 mm
